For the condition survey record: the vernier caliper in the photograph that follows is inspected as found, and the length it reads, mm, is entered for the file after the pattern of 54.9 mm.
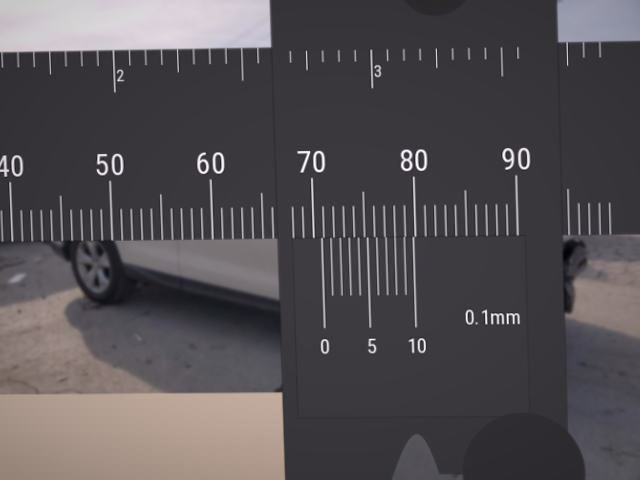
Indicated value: 70.8 mm
